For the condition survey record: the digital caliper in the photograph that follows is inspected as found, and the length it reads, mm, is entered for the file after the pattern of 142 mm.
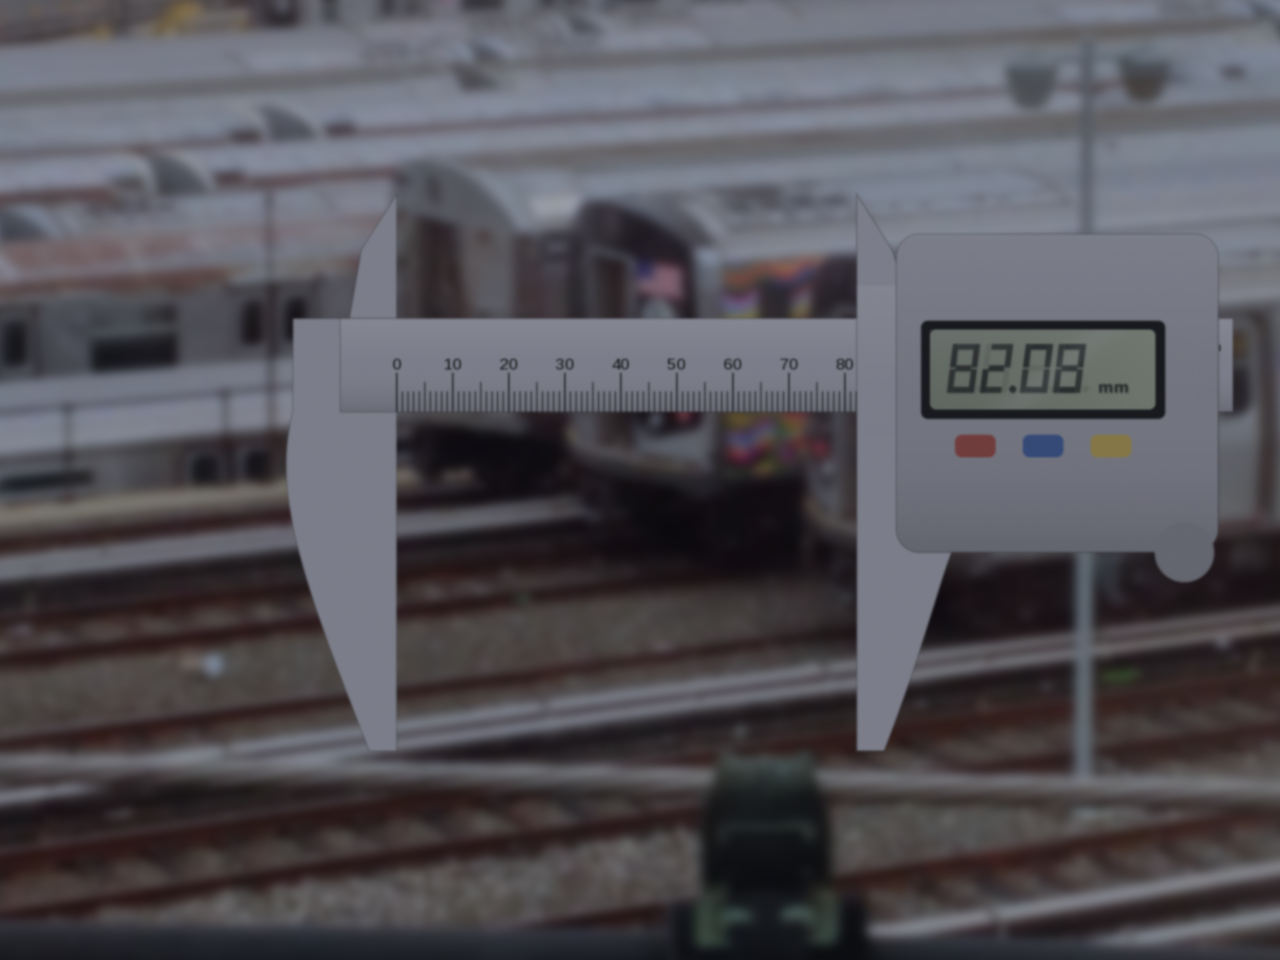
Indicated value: 82.08 mm
